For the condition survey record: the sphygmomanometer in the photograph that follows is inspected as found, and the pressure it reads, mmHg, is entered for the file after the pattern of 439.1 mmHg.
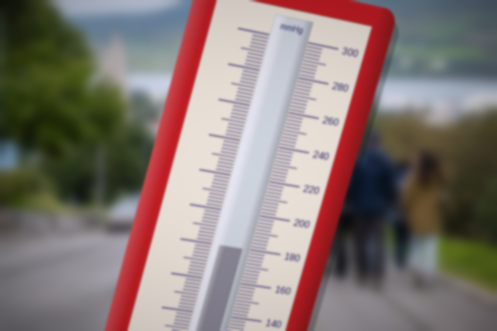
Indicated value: 180 mmHg
